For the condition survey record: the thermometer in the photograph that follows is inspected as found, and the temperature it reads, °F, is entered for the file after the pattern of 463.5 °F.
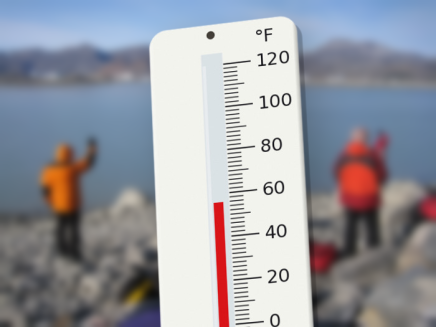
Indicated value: 56 °F
